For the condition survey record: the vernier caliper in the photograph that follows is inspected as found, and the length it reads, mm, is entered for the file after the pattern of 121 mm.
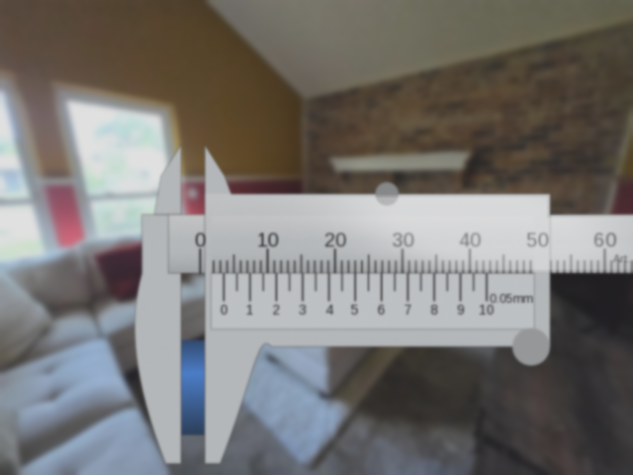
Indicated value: 3.5 mm
